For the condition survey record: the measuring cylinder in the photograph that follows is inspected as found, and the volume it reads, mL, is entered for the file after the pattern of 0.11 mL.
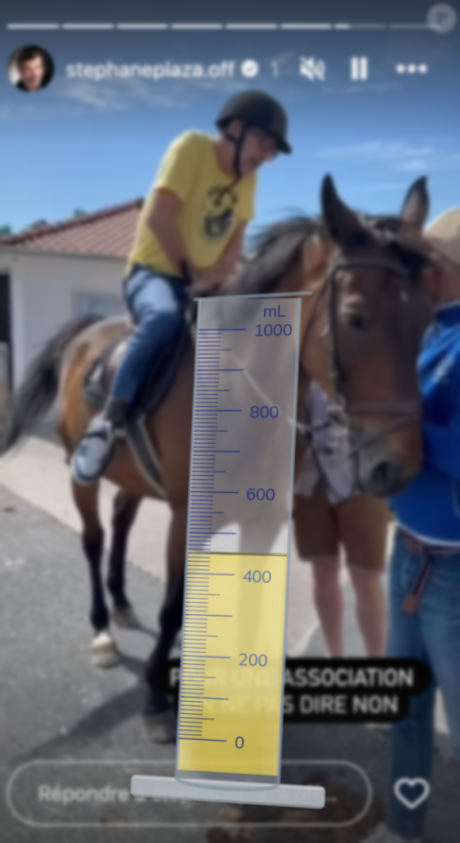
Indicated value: 450 mL
